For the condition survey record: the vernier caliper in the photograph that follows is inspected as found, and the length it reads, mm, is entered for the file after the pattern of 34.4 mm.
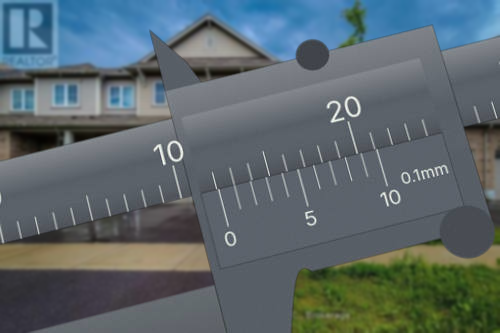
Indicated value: 12.1 mm
